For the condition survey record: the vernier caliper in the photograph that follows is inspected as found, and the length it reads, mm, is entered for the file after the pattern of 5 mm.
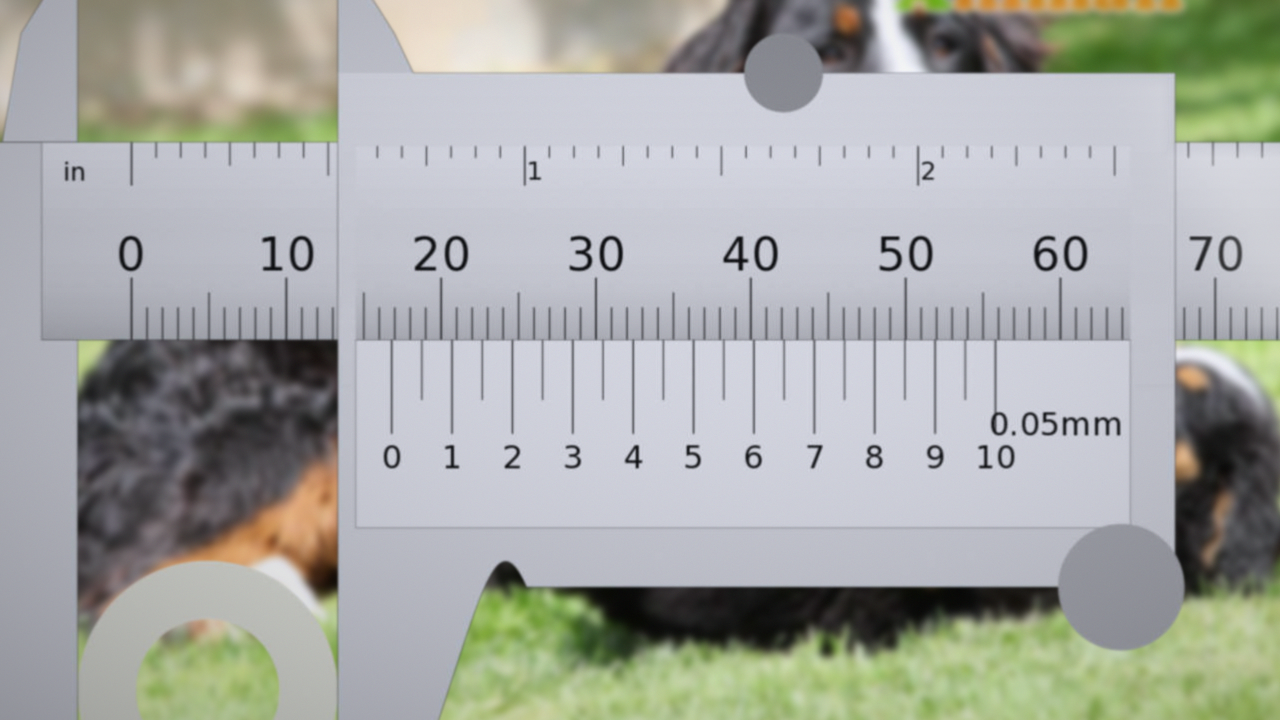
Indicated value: 16.8 mm
